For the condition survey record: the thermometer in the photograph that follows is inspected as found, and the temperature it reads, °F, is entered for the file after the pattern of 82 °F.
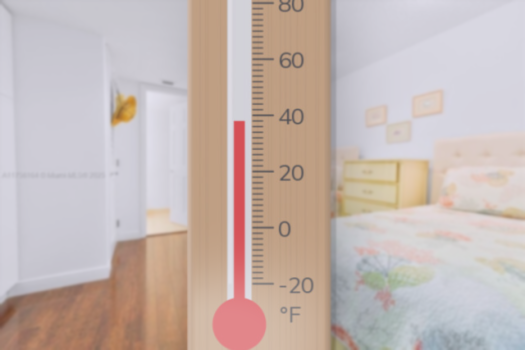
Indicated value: 38 °F
